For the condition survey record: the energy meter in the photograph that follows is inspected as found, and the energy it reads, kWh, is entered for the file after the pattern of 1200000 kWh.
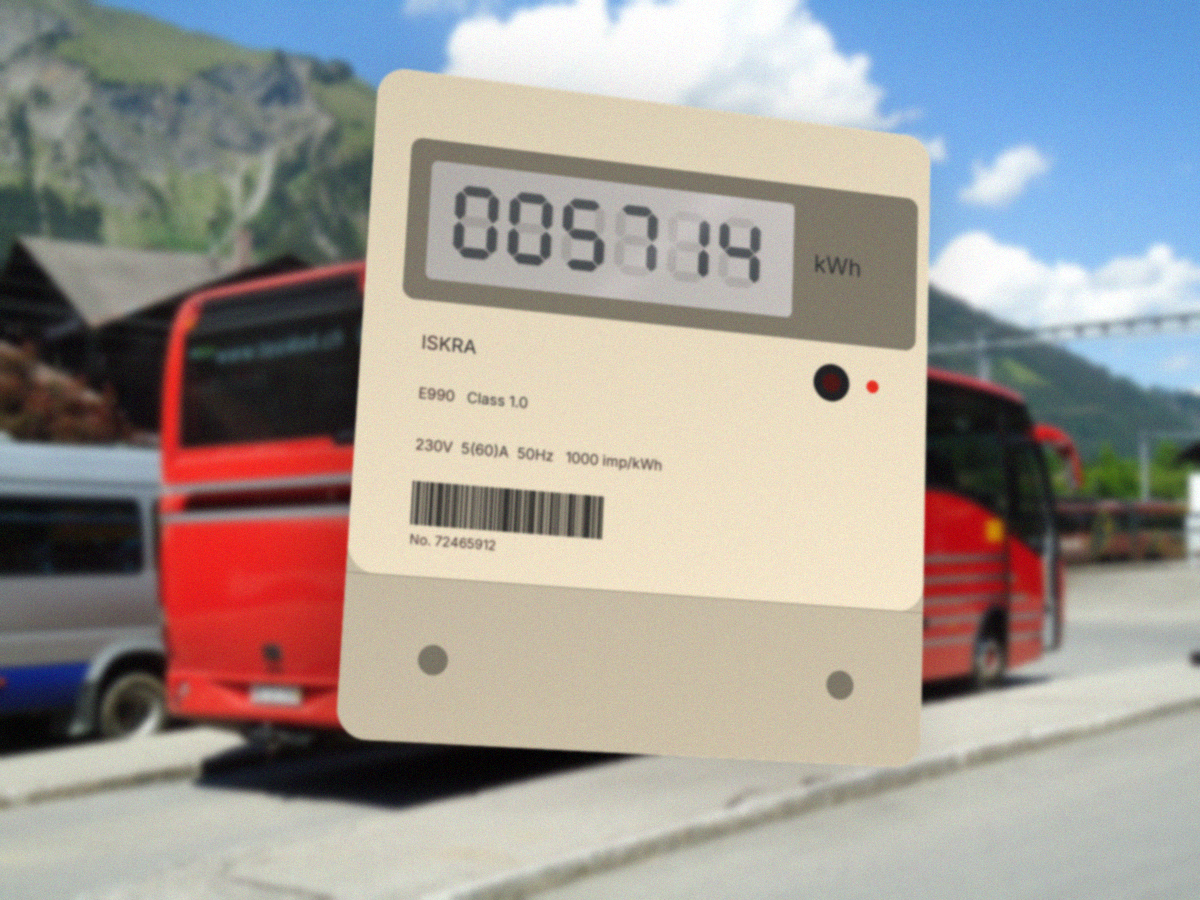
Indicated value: 5714 kWh
